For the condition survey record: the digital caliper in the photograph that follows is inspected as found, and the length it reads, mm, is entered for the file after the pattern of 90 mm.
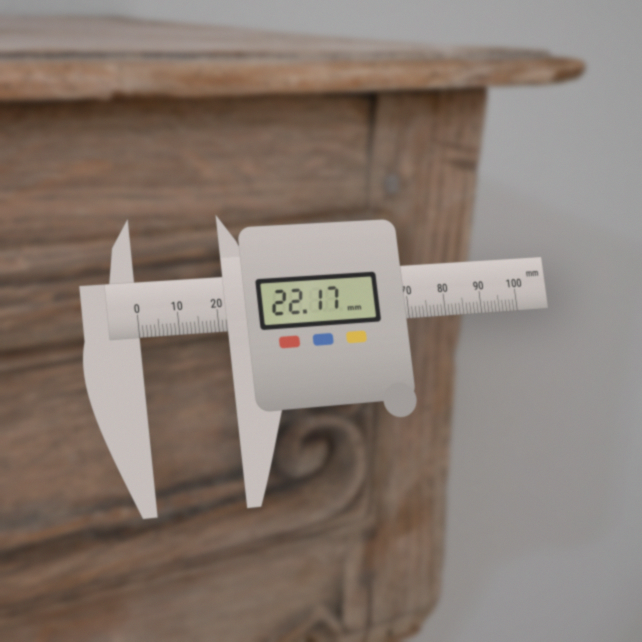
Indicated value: 22.17 mm
